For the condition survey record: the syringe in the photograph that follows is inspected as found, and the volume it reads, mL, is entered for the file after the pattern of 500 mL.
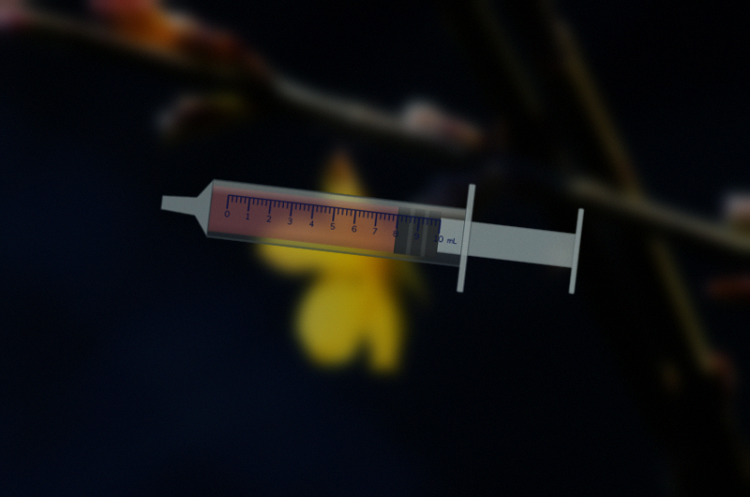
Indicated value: 8 mL
